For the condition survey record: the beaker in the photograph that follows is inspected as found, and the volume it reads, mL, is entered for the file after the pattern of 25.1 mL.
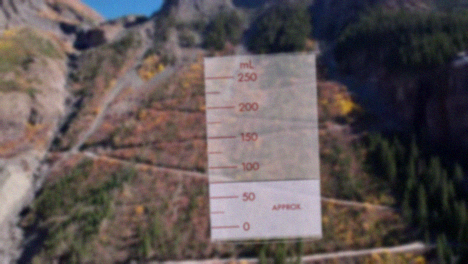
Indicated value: 75 mL
